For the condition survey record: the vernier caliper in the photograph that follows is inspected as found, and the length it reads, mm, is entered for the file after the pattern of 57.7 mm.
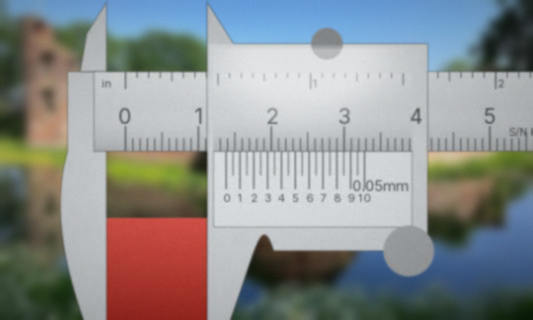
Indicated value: 13.8 mm
